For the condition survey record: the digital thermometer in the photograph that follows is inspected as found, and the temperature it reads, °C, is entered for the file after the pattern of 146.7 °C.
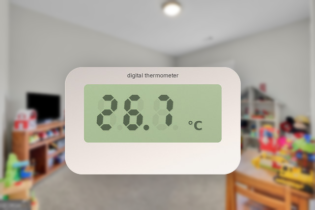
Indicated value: 26.7 °C
